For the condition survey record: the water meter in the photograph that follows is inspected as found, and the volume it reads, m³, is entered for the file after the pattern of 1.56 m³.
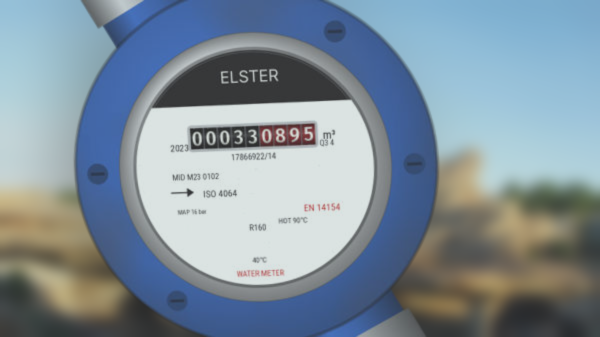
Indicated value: 33.0895 m³
